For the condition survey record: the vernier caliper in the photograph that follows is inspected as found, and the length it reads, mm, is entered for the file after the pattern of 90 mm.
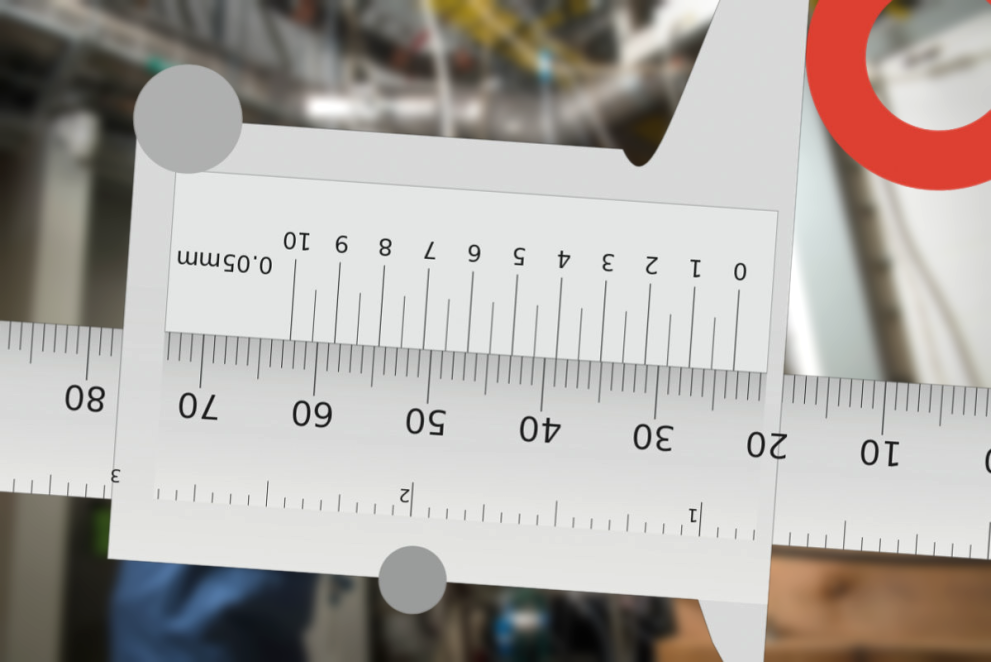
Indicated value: 23.4 mm
